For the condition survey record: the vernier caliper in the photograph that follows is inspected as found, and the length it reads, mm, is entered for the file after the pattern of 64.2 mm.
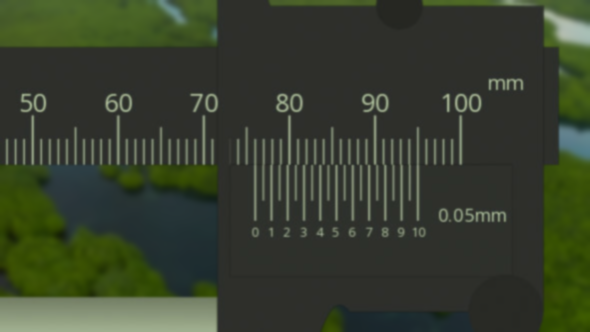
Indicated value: 76.0 mm
